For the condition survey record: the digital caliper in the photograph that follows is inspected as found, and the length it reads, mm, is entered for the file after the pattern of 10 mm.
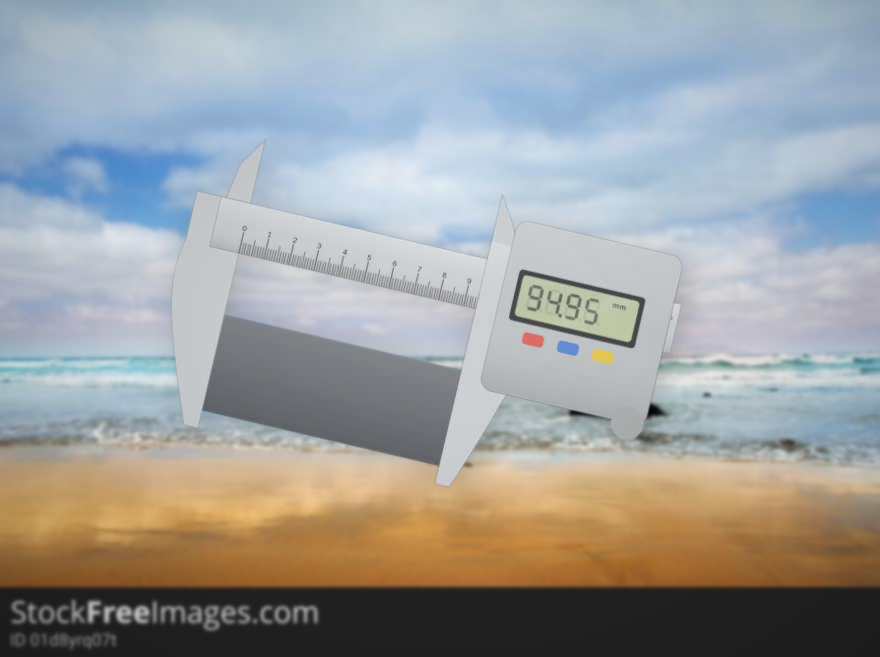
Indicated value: 94.95 mm
